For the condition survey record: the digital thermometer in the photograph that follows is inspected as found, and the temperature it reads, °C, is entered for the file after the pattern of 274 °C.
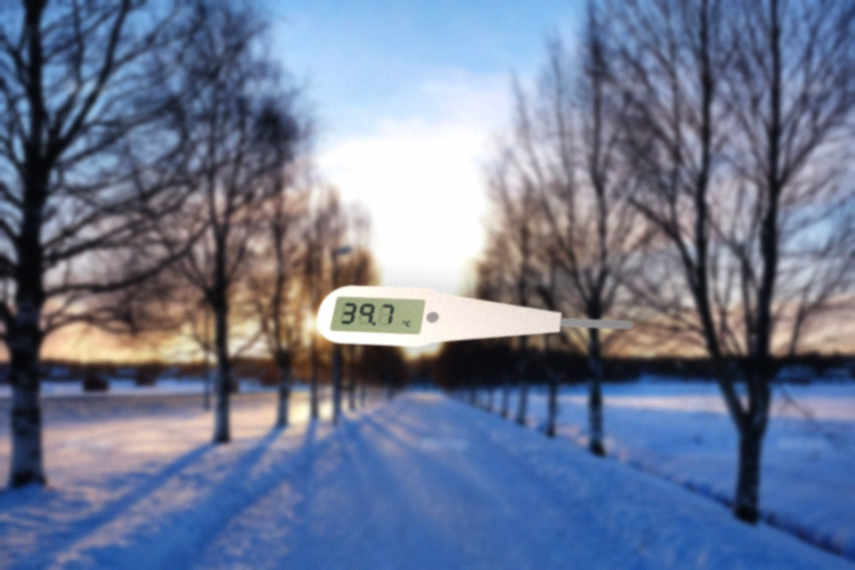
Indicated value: 39.7 °C
